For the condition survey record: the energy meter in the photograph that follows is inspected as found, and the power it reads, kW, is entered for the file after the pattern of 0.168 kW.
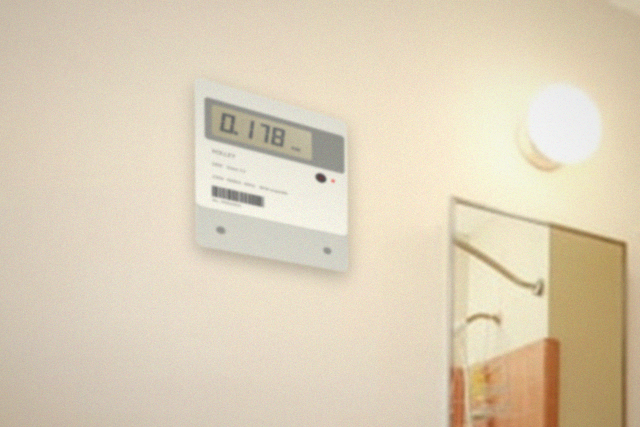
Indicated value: 0.178 kW
